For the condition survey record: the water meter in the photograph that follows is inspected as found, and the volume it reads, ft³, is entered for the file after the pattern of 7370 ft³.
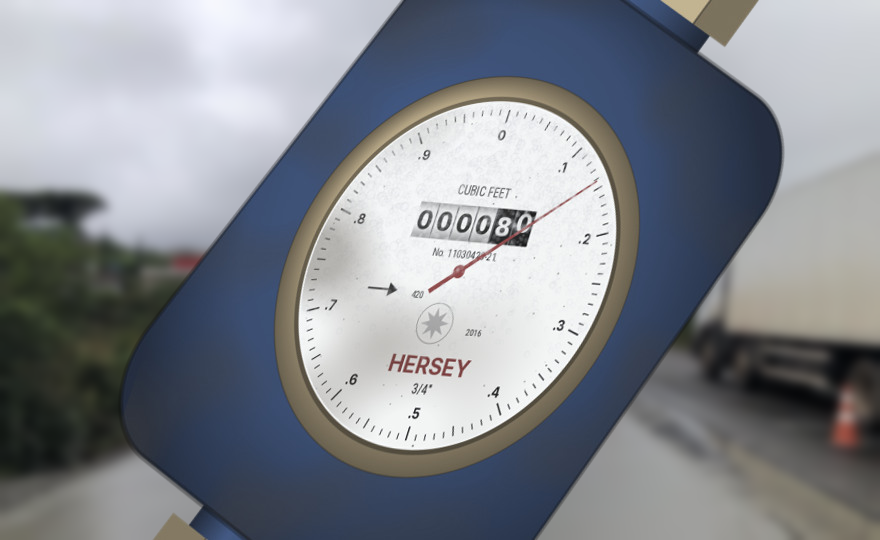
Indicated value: 80.14 ft³
